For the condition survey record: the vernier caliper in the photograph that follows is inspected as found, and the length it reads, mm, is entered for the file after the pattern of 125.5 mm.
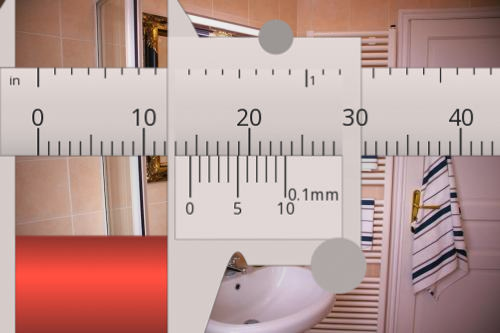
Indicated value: 14.4 mm
